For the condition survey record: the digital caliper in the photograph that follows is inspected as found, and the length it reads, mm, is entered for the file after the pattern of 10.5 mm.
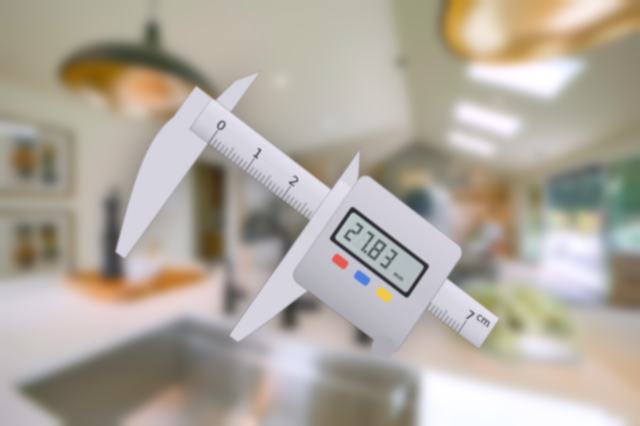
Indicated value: 27.83 mm
